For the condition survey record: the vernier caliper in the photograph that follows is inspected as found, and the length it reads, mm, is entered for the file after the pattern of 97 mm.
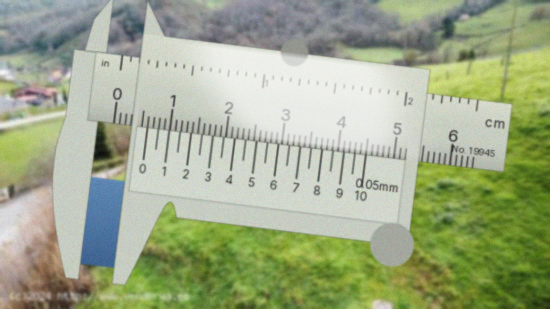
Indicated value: 6.0 mm
